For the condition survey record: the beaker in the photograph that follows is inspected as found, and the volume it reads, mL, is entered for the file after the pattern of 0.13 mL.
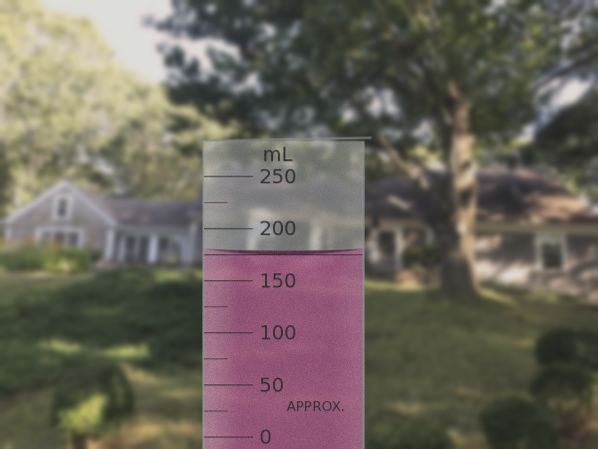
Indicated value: 175 mL
